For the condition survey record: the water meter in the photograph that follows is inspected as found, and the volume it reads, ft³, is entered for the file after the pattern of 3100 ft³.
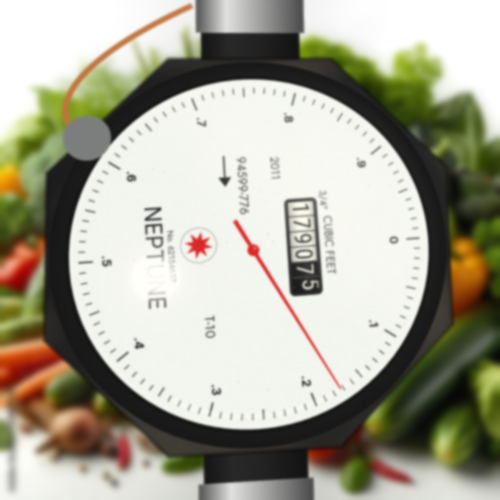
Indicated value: 179075.17 ft³
